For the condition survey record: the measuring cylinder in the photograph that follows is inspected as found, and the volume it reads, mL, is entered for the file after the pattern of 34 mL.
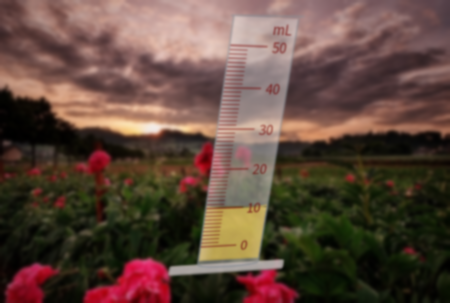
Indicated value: 10 mL
